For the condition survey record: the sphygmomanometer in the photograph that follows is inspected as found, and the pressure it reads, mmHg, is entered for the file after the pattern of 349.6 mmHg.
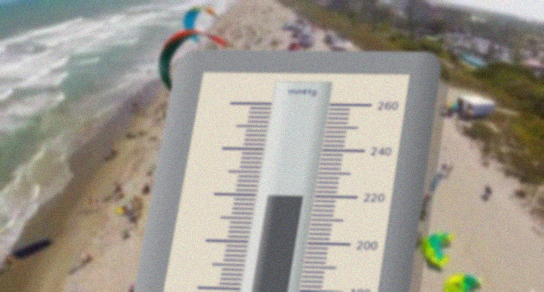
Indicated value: 220 mmHg
